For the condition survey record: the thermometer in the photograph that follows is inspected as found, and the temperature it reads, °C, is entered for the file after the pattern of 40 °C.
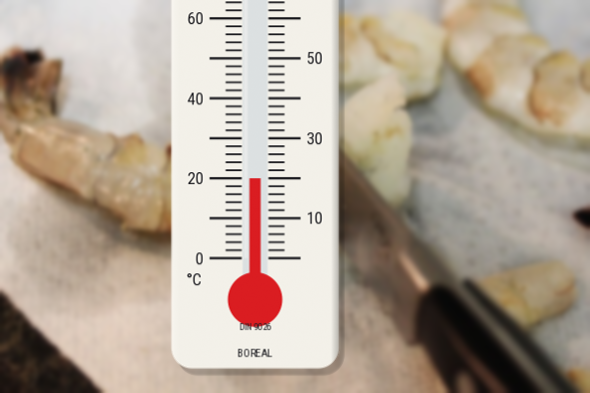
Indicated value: 20 °C
